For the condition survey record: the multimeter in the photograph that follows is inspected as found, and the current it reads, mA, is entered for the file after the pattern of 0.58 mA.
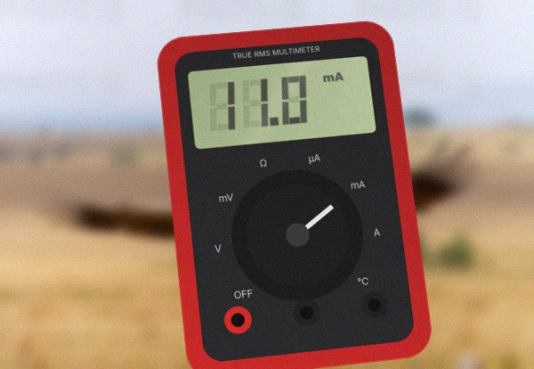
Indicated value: 11.0 mA
